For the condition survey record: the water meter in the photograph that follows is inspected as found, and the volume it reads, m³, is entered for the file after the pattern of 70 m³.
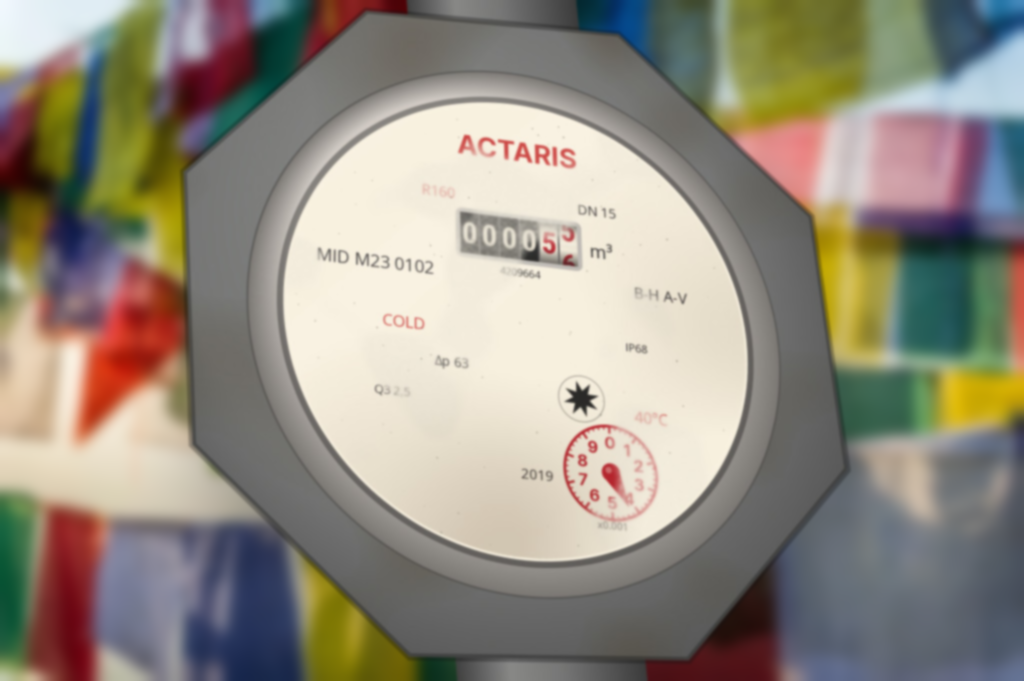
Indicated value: 0.554 m³
